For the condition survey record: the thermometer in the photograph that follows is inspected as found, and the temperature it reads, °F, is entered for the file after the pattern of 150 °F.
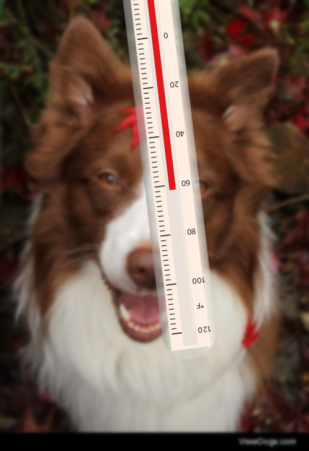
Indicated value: 62 °F
